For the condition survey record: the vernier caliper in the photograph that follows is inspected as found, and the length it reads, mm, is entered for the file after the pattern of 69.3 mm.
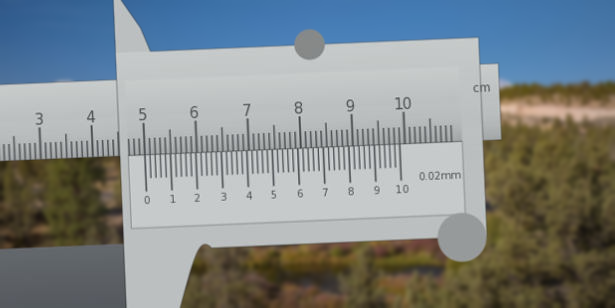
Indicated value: 50.0 mm
